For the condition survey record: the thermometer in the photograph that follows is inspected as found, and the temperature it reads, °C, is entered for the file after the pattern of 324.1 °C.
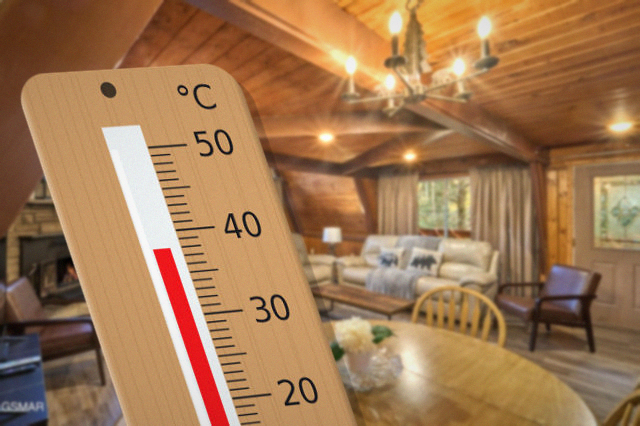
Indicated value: 38 °C
